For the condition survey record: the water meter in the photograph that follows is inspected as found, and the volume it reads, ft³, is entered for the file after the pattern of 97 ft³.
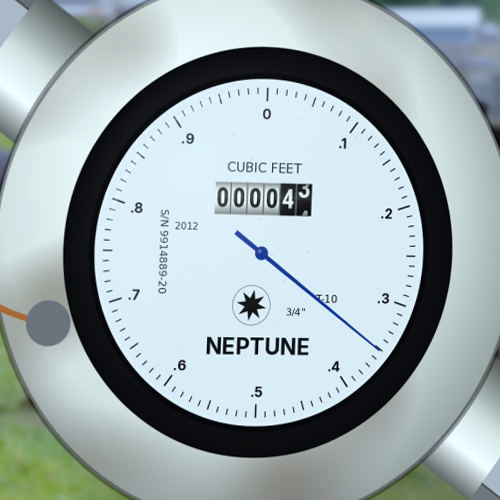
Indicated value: 43.35 ft³
